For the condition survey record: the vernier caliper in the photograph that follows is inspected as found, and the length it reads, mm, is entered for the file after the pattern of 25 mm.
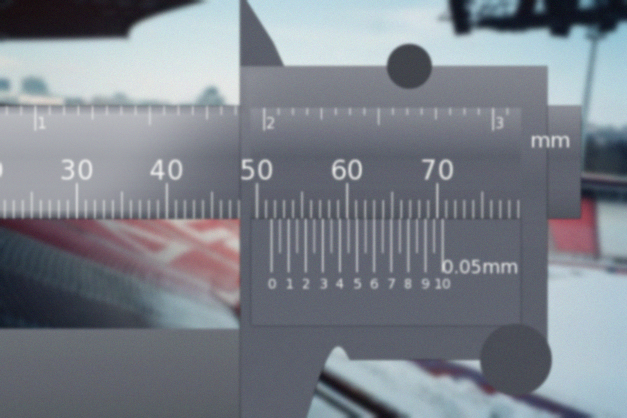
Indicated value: 51.6 mm
